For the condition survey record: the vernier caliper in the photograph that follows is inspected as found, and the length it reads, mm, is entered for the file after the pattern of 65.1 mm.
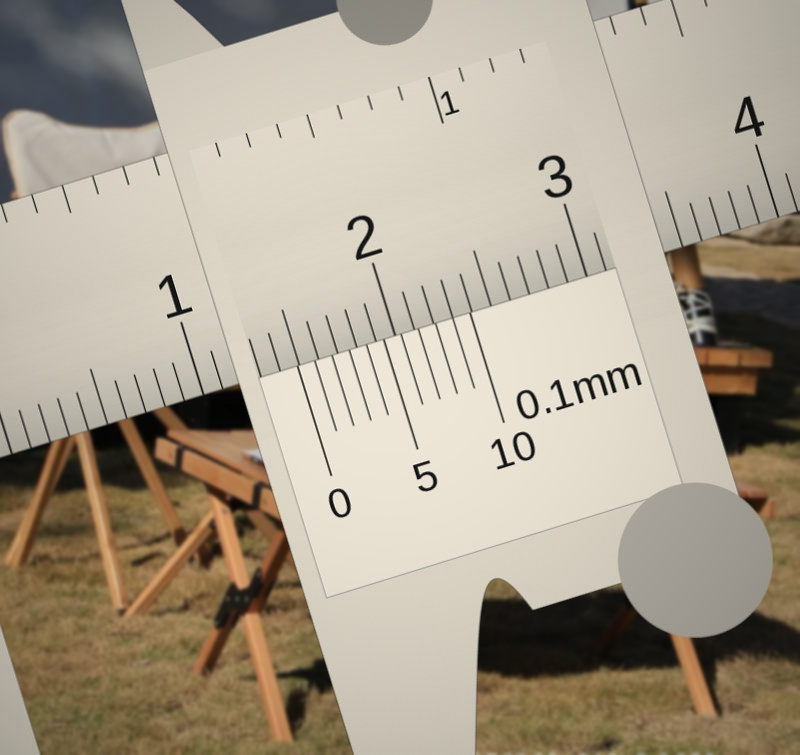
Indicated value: 14.9 mm
